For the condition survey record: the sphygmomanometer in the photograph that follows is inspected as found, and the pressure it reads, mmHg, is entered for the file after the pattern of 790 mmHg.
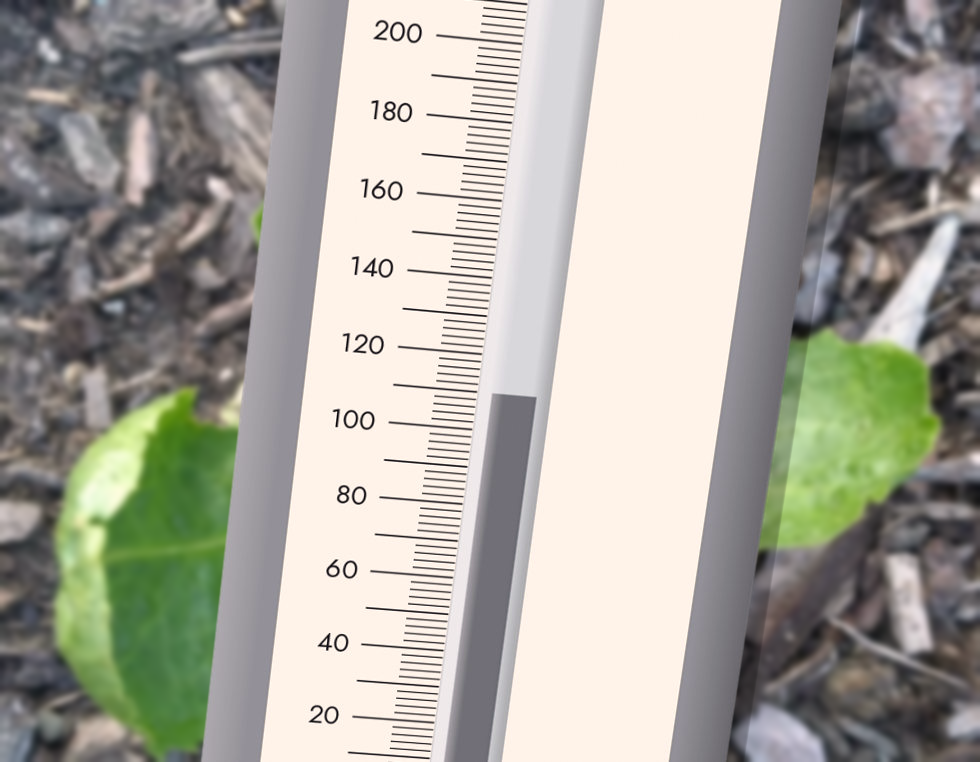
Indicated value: 110 mmHg
